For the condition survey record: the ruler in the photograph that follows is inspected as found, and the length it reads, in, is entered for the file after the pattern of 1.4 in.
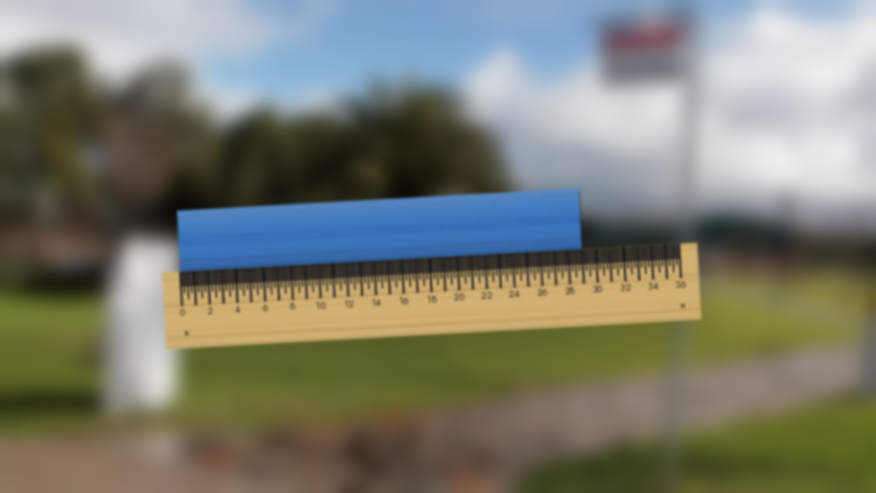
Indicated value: 29 in
